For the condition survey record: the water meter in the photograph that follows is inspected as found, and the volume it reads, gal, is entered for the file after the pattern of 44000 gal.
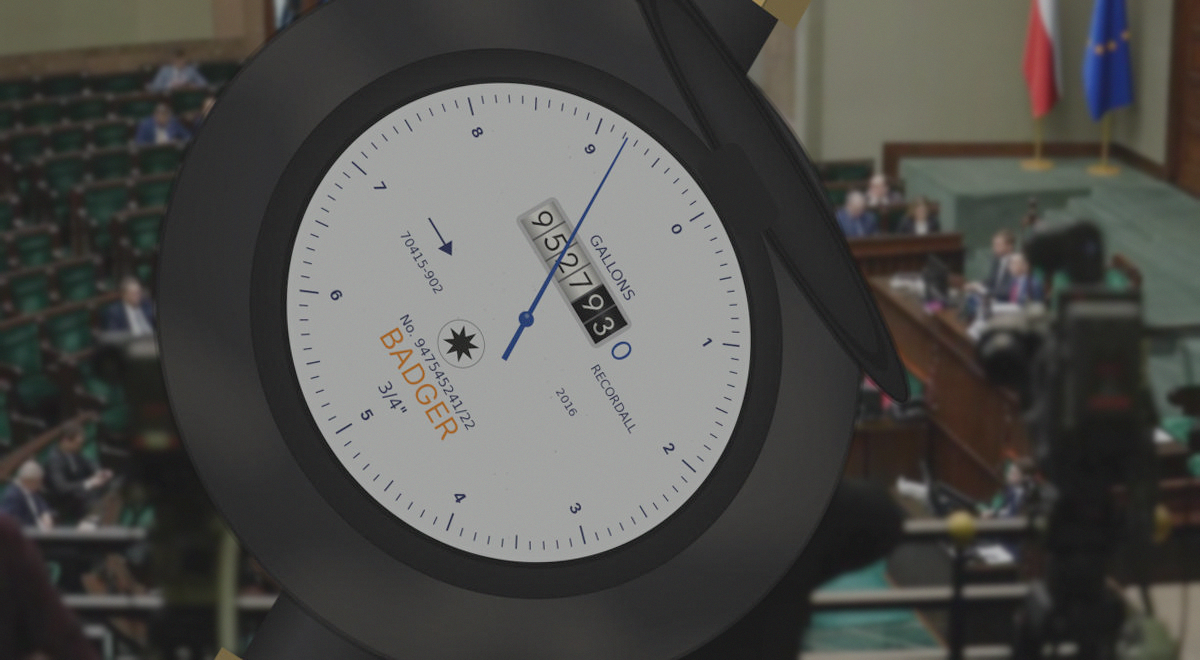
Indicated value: 9527929.2 gal
